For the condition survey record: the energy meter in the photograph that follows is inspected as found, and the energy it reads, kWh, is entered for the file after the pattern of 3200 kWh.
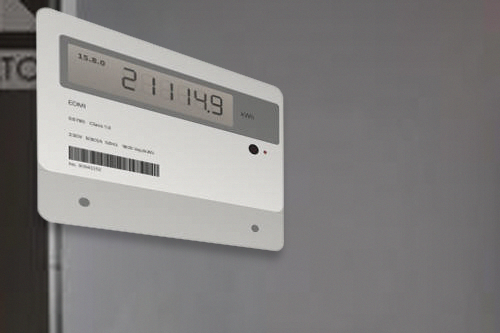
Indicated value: 21114.9 kWh
